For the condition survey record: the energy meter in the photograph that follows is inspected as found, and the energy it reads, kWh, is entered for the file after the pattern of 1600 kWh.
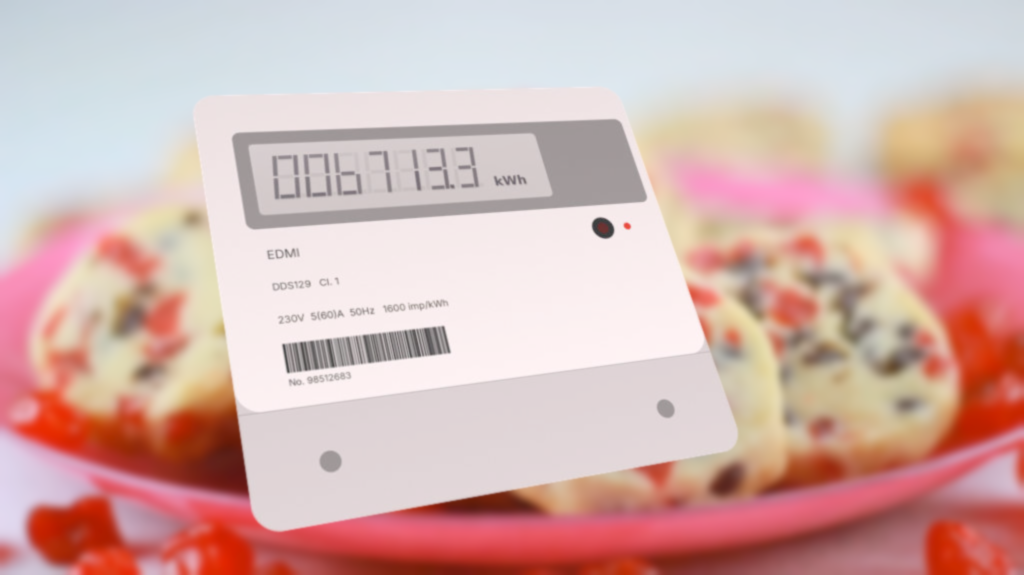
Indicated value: 6713.3 kWh
